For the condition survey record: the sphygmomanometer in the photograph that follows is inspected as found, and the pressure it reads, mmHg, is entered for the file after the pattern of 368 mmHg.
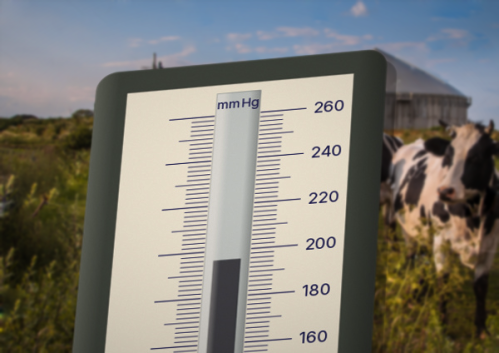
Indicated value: 196 mmHg
